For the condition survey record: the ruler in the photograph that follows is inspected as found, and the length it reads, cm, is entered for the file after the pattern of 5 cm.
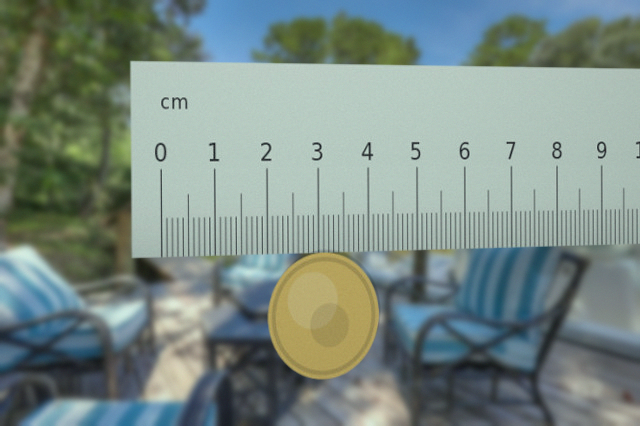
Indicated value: 2.2 cm
